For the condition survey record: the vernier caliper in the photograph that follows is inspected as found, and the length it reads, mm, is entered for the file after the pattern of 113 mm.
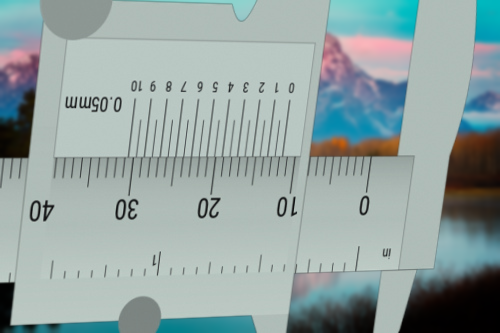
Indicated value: 11.6 mm
